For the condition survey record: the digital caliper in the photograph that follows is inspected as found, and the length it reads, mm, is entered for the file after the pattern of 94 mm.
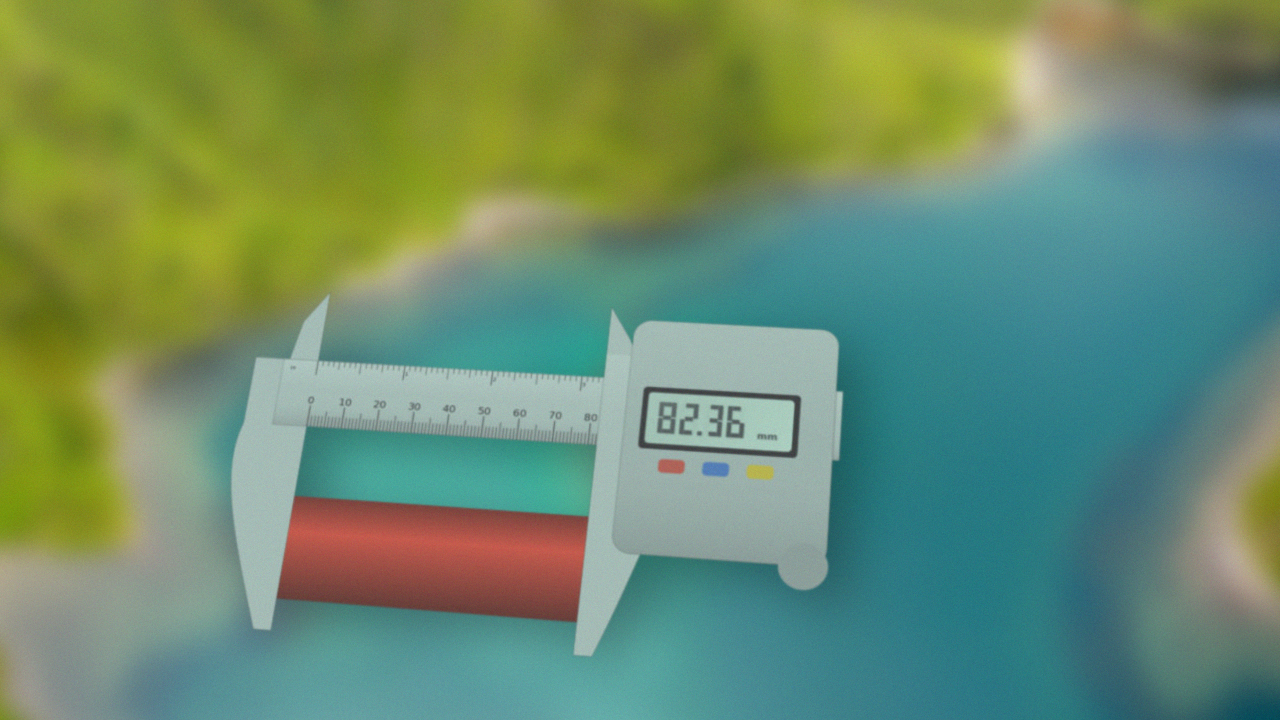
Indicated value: 82.36 mm
